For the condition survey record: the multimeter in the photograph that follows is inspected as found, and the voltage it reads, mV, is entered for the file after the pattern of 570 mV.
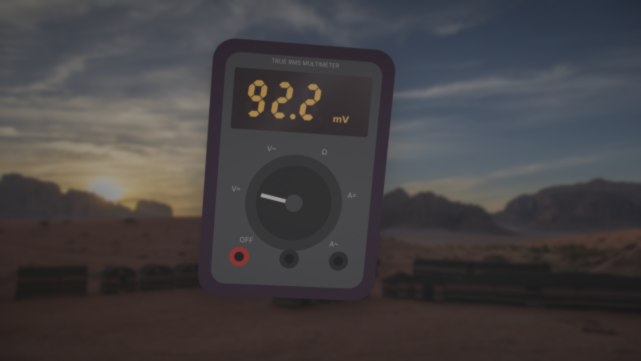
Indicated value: 92.2 mV
